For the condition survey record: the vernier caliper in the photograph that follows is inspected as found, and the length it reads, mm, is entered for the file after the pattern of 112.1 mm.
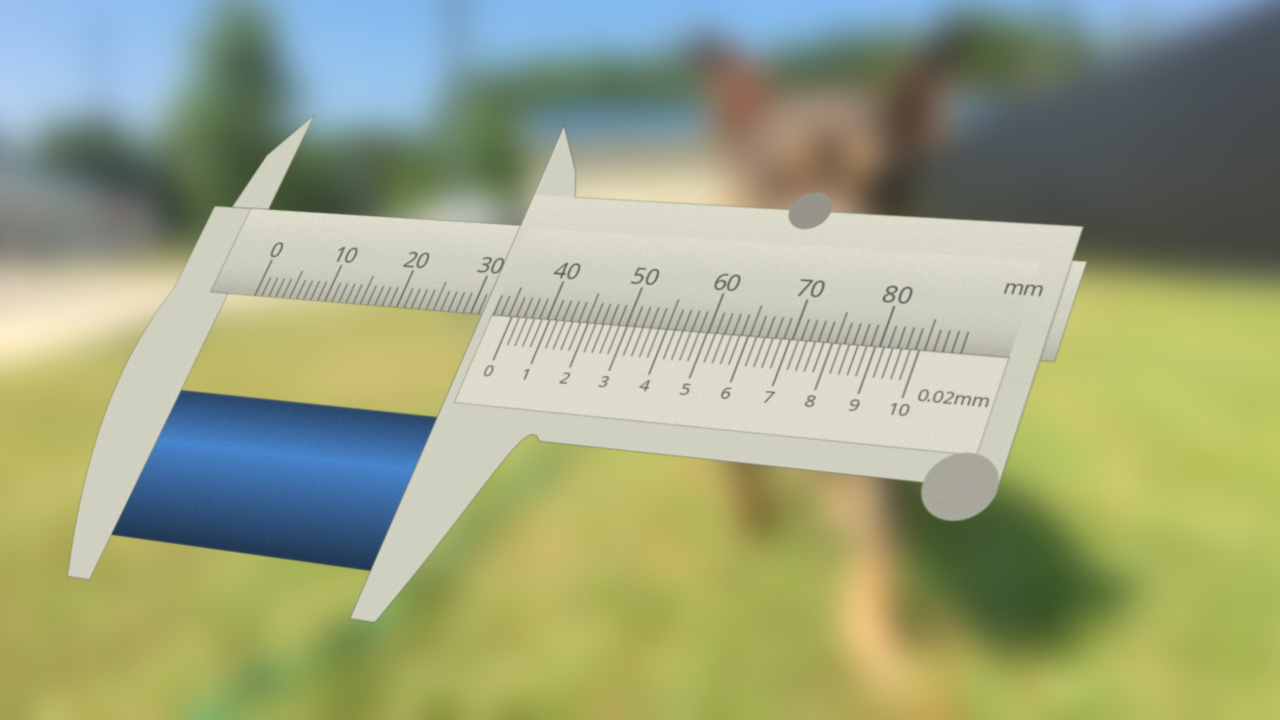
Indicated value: 35.4 mm
